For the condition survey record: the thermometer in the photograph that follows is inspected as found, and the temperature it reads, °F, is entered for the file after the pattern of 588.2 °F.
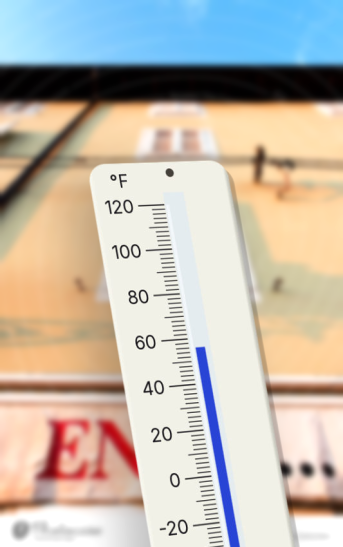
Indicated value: 56 °F
